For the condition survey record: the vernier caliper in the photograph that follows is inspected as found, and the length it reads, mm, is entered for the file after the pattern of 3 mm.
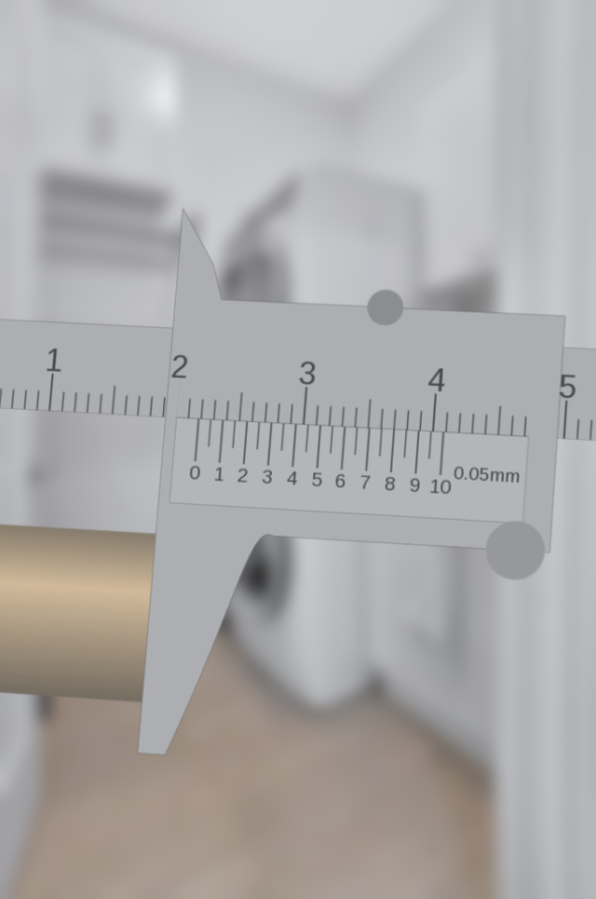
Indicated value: 21.8 mm
